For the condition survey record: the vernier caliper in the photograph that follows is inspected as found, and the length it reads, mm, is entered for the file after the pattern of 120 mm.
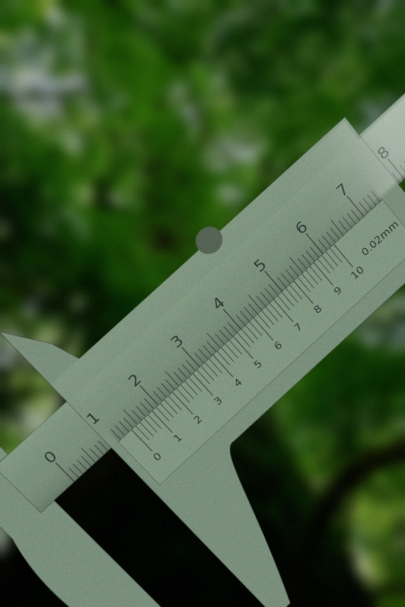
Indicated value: 13.6 mm
